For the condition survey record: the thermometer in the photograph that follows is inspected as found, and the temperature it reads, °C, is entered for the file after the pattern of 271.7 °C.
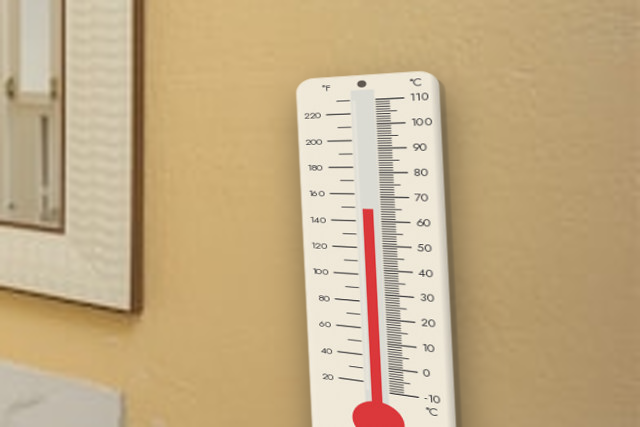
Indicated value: 65 °C
